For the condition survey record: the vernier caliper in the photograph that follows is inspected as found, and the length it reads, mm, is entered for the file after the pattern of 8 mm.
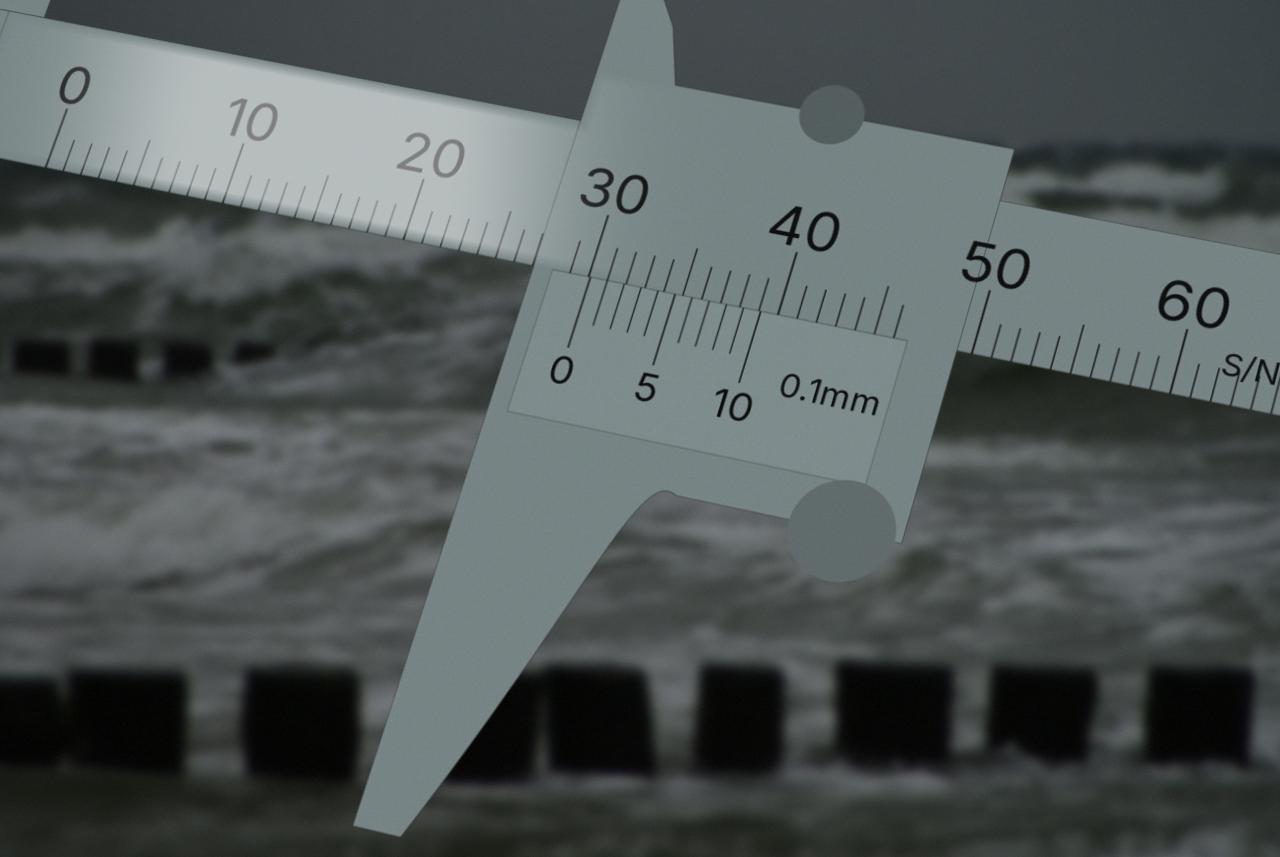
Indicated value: 30.1 mm
